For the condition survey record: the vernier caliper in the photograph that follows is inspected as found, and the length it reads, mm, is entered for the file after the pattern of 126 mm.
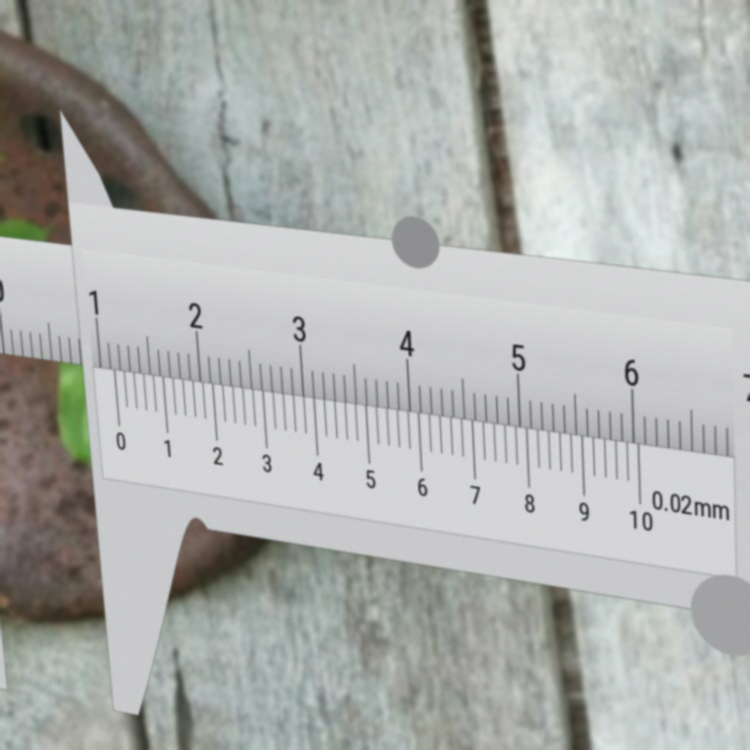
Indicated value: 11.4 mm
